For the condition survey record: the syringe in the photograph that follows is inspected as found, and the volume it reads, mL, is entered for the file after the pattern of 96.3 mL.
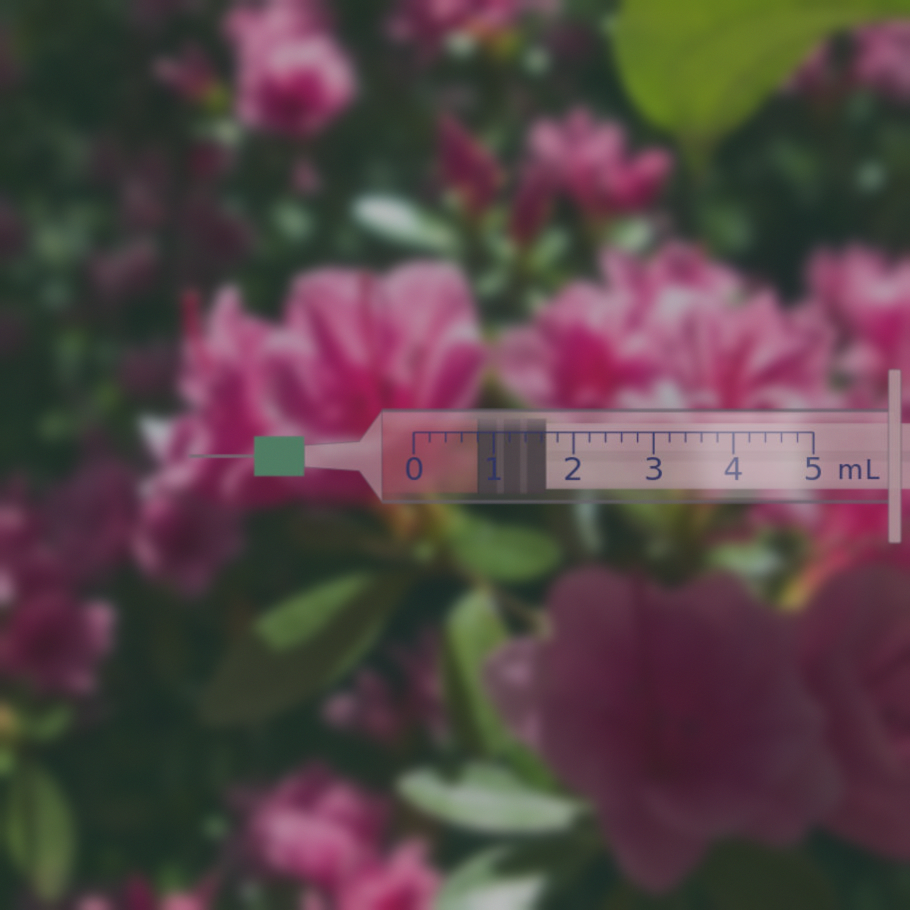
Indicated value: 0.8 mL
